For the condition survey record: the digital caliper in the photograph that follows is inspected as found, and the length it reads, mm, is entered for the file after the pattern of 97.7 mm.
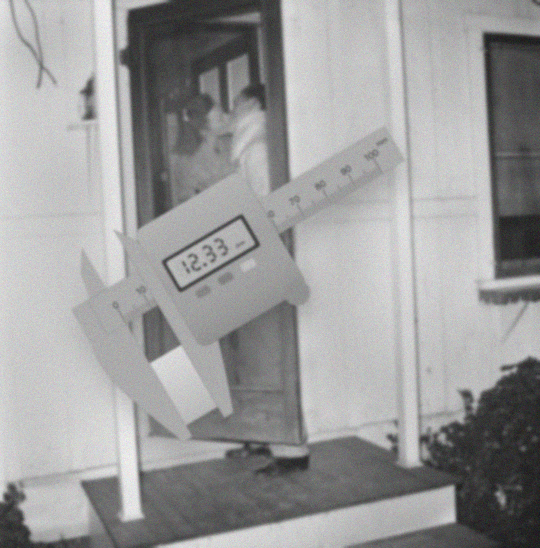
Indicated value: 12.33 mm
